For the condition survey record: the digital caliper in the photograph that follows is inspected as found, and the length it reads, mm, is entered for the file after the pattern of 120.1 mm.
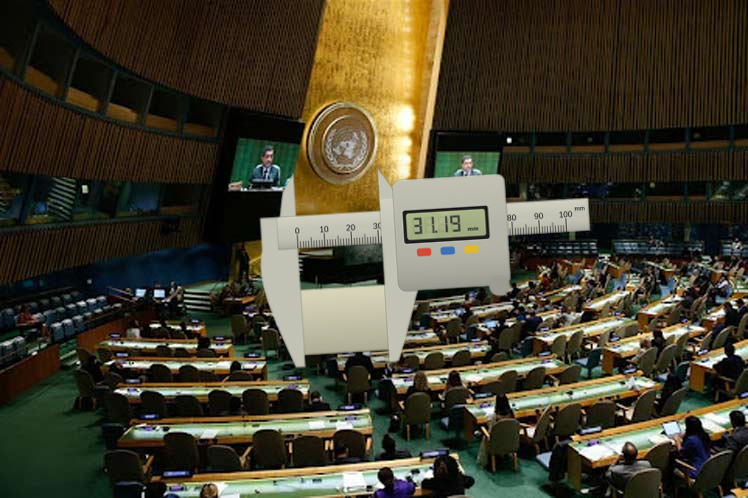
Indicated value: 31.19 mm
